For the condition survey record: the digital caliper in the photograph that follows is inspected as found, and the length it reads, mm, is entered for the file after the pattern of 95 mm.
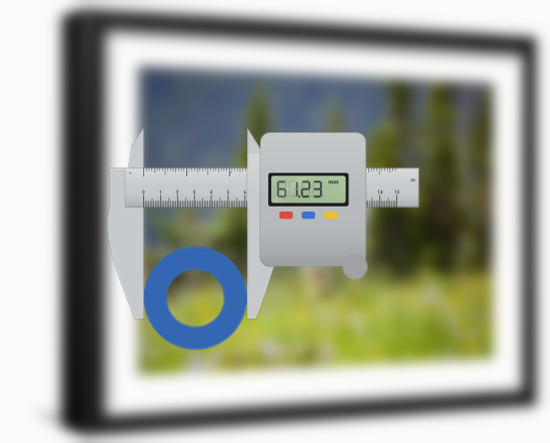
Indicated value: 61.23 mm
